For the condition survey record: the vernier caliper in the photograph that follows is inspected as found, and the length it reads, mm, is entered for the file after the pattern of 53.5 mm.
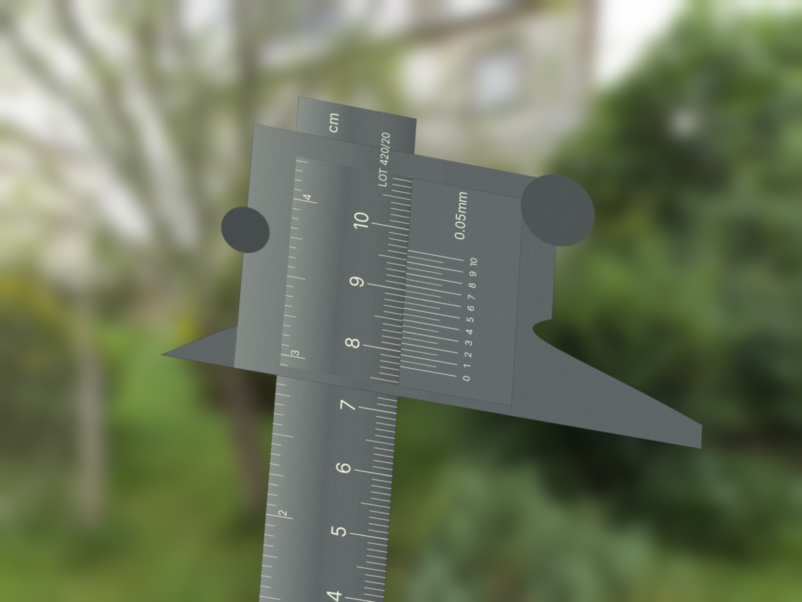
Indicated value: 77.6 mm
